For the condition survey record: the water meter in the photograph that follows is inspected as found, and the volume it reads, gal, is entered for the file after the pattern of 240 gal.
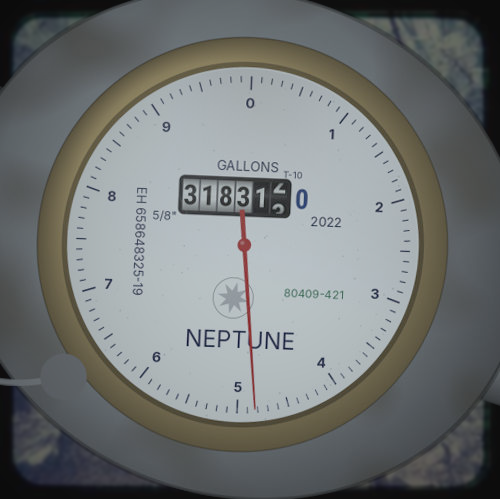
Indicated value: 3183124.8 gal
